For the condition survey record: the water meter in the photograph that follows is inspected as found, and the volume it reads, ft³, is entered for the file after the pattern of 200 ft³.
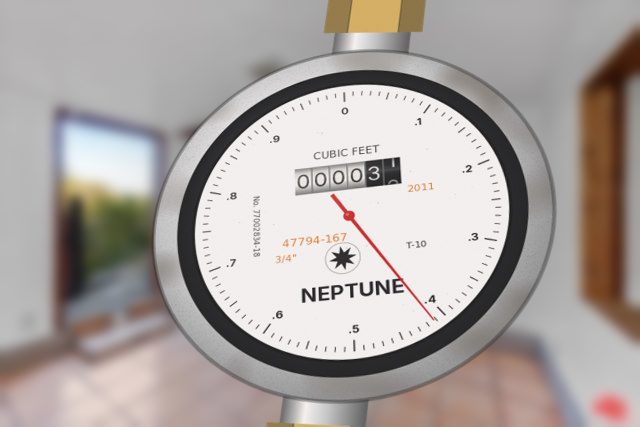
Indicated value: 31.41 ft³
